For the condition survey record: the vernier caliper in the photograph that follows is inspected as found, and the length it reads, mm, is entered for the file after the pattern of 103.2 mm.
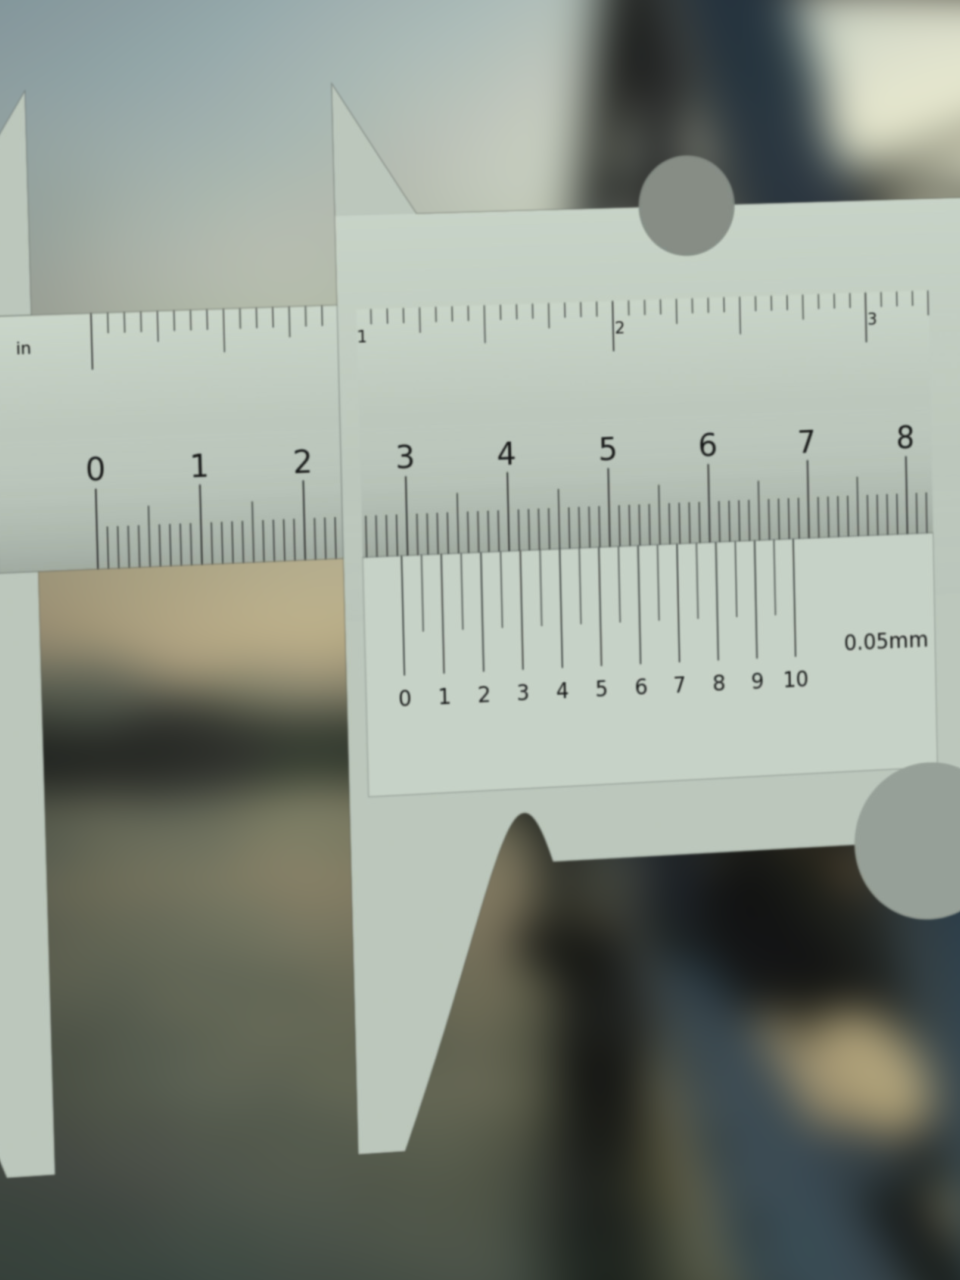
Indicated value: 29.4 mm
